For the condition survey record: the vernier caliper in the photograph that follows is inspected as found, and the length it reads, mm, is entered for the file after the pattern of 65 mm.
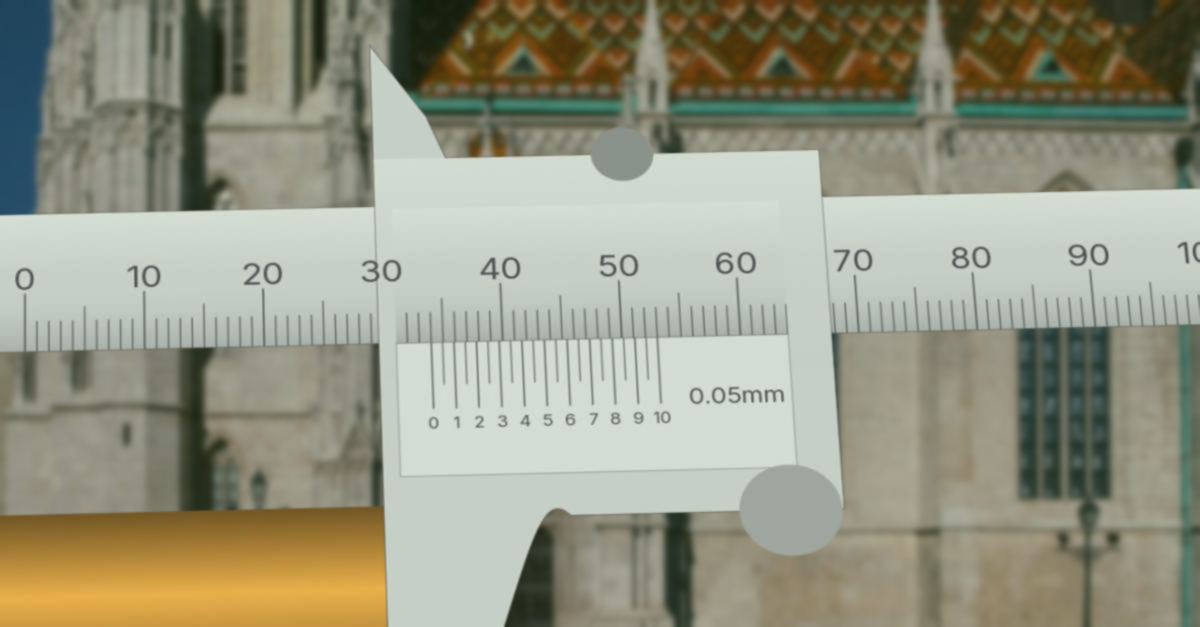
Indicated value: 34.0 mm
